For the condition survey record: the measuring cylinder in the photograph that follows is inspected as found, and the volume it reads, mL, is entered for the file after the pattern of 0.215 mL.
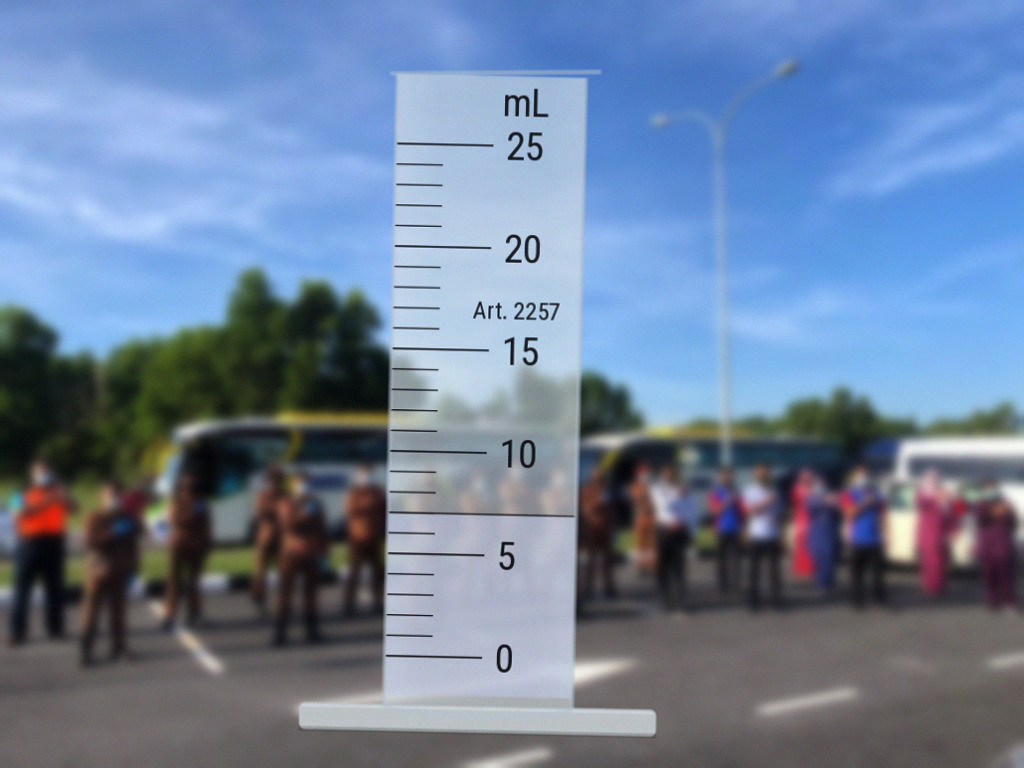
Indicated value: 7 mL
